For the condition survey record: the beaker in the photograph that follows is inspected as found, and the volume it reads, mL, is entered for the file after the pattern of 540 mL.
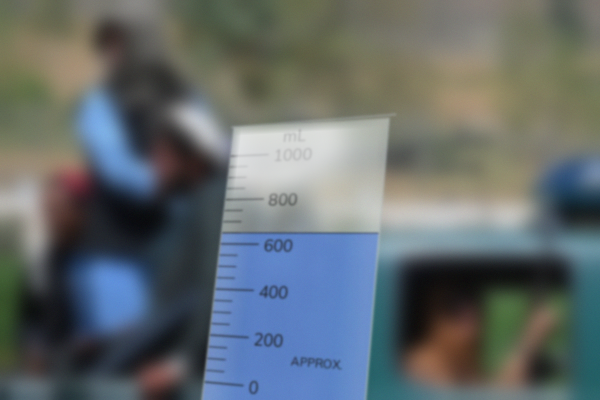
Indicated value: 650 mL
